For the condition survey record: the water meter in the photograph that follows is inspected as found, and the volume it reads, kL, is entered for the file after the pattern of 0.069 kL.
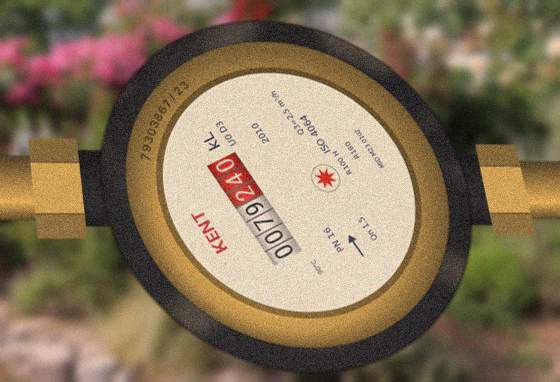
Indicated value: 79.240 kL
